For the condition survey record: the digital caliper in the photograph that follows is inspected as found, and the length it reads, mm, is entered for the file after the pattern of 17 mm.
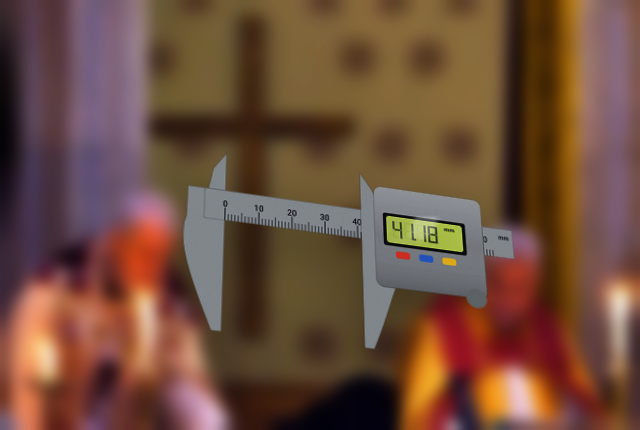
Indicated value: 41.18 mm
